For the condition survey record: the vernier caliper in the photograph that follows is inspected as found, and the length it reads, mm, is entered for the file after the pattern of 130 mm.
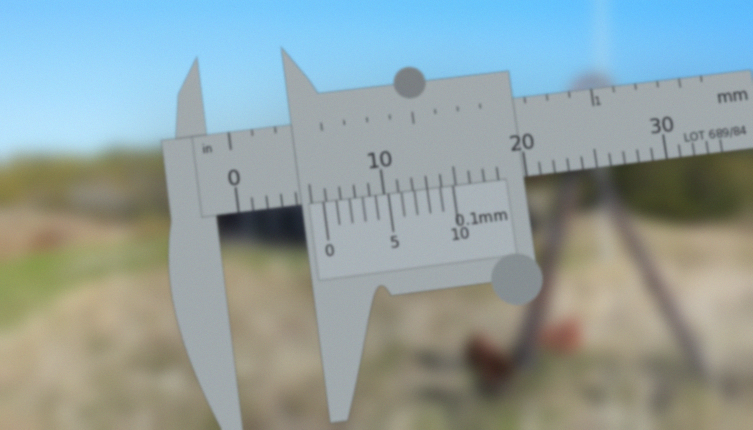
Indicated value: 5.8 mm
